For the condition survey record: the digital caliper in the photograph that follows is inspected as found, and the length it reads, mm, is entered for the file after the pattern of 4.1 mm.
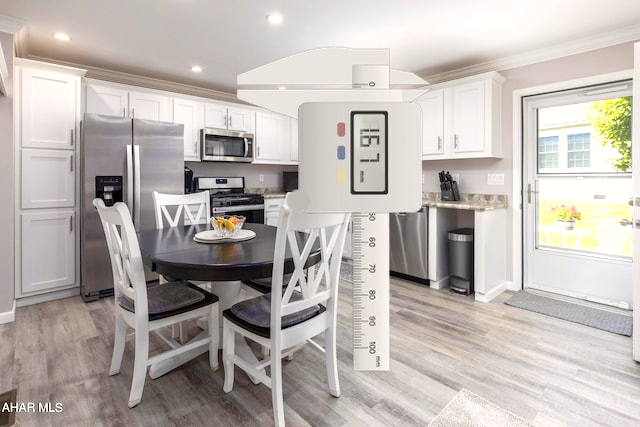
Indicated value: 1.67 mm
